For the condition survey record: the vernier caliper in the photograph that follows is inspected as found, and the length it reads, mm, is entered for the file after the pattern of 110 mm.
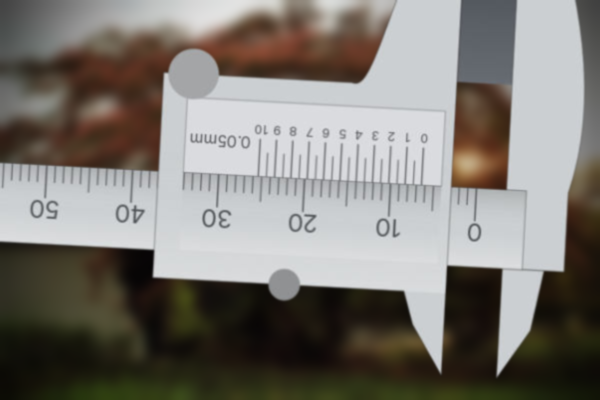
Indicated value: 6.4 mm
